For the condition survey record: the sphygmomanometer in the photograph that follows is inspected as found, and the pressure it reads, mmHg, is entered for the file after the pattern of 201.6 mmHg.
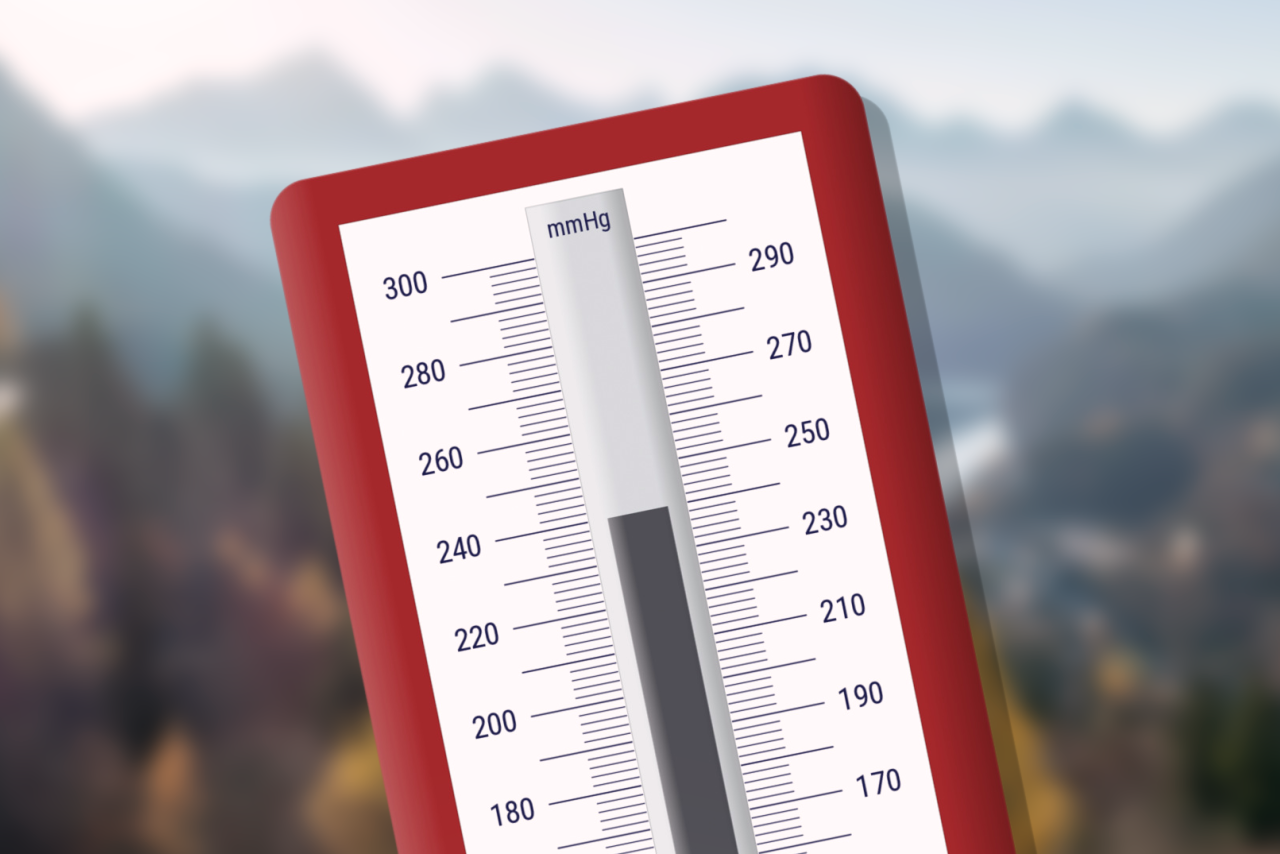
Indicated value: 240 mmHg
